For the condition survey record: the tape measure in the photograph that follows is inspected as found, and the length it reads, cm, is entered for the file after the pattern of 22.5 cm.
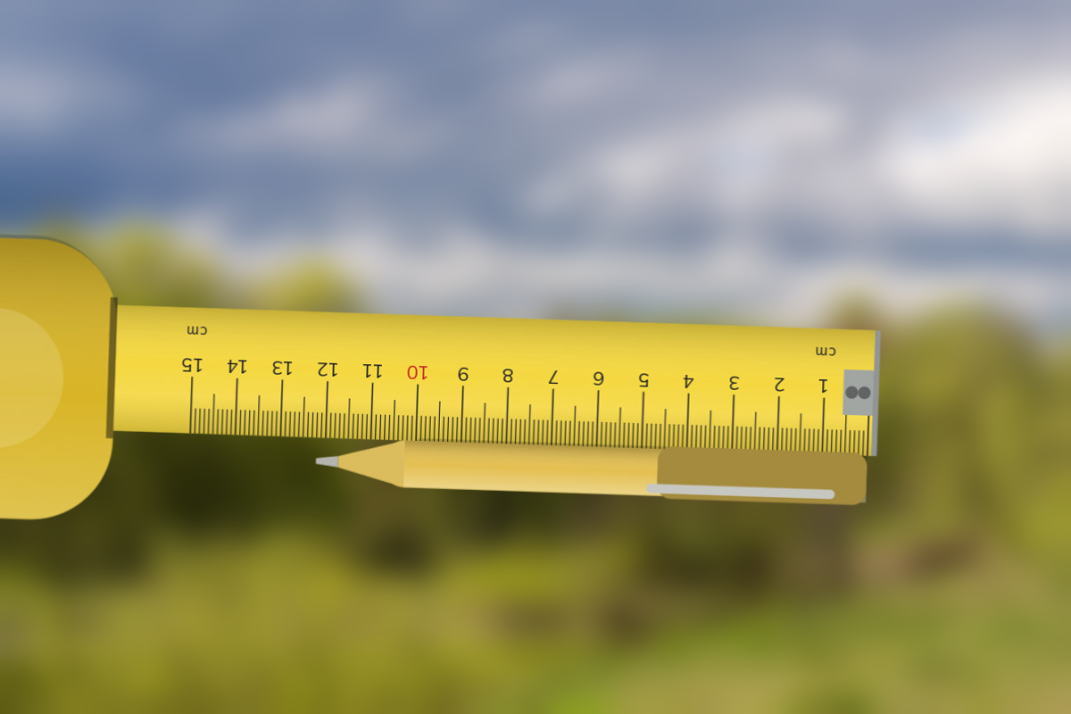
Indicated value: 12.2 cm
